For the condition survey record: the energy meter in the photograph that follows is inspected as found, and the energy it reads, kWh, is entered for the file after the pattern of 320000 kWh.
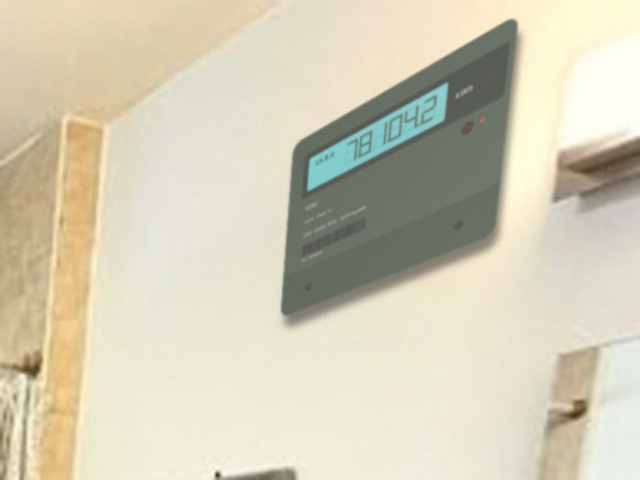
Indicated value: 78104.2 kWh
